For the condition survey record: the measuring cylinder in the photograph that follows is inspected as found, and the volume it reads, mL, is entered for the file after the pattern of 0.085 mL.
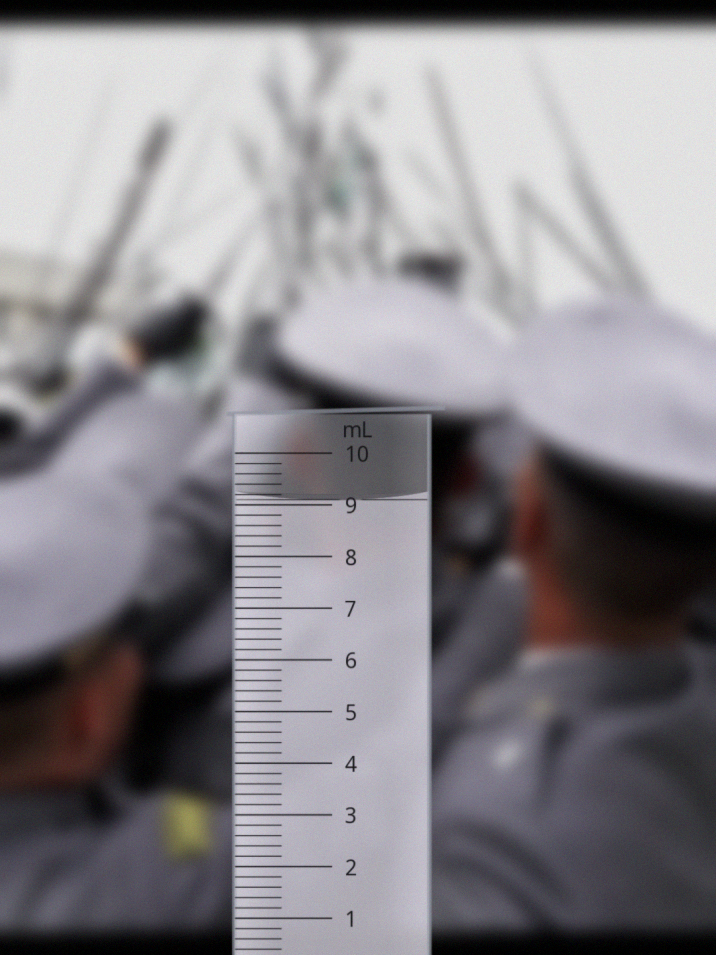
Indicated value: 9.1 mL
